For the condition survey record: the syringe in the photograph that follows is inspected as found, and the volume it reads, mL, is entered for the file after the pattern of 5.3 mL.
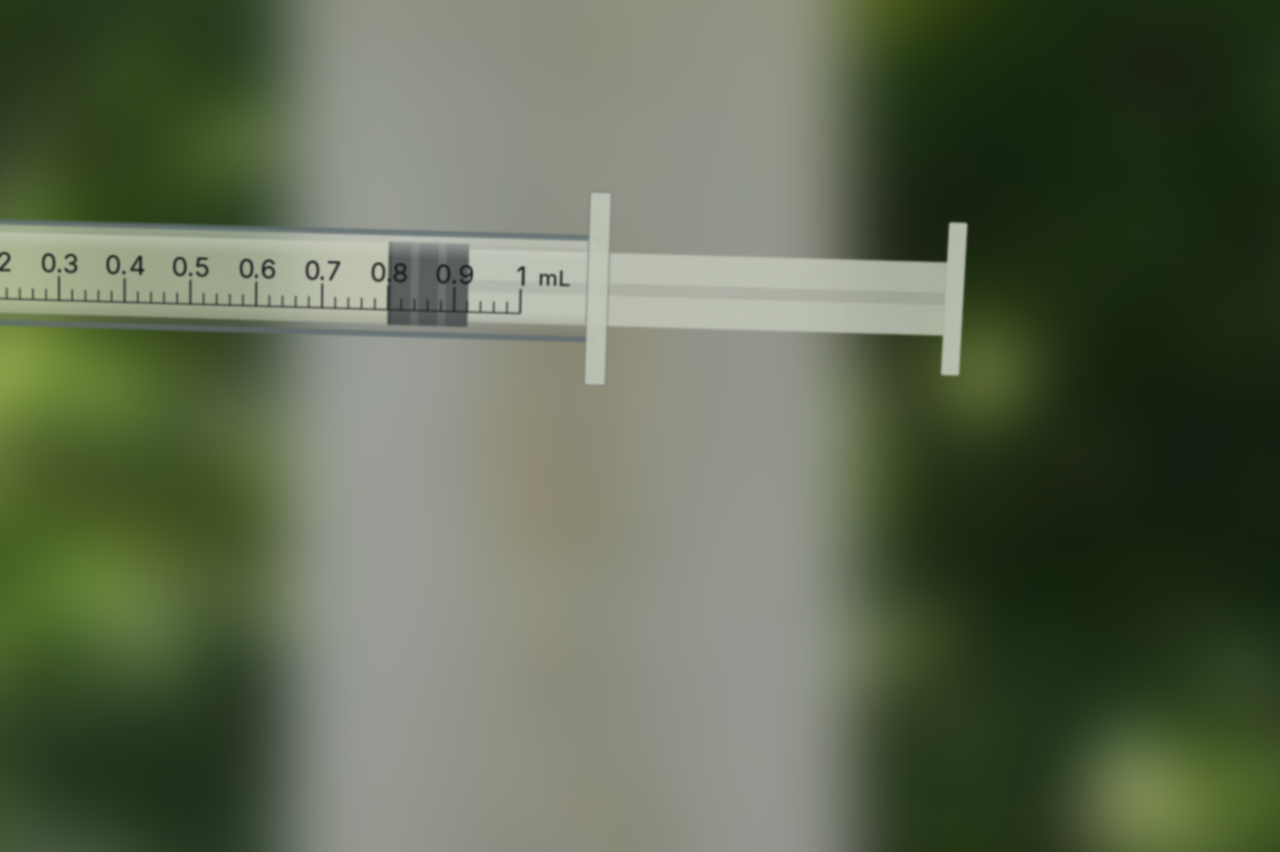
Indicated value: 0.8 mL
